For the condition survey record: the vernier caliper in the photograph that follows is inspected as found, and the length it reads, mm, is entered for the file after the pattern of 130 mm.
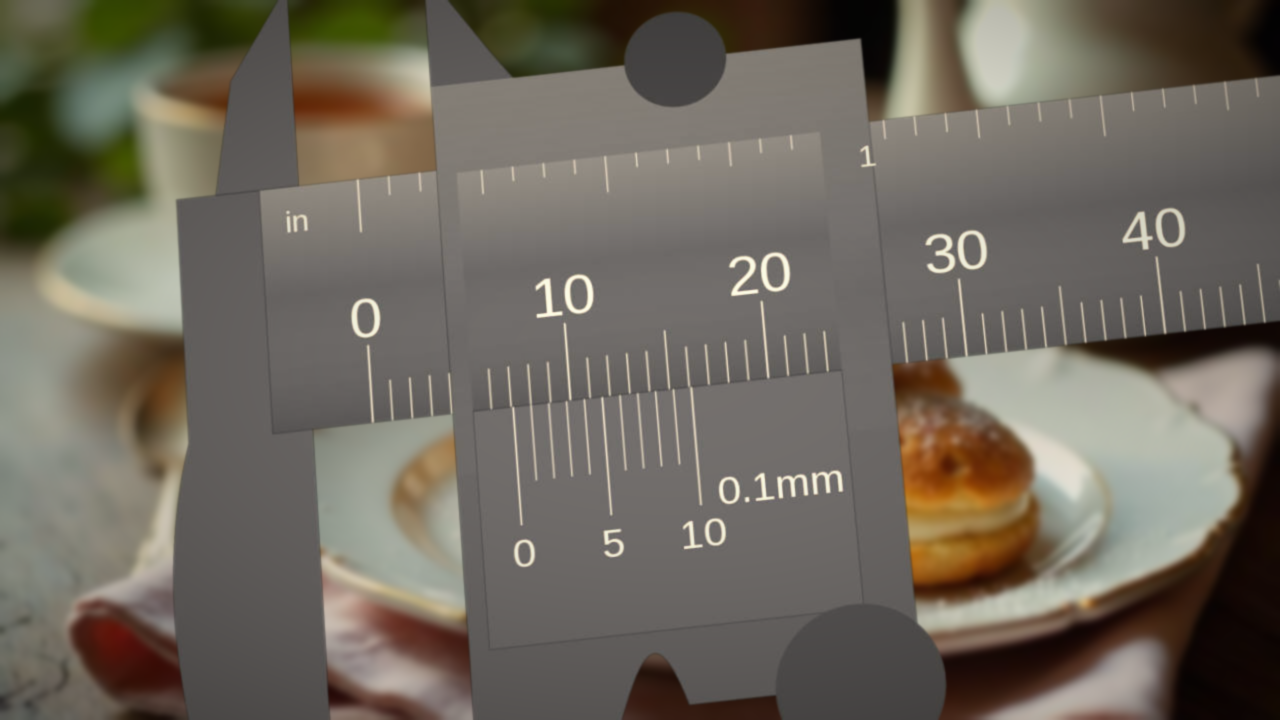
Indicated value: 7.1 mm
